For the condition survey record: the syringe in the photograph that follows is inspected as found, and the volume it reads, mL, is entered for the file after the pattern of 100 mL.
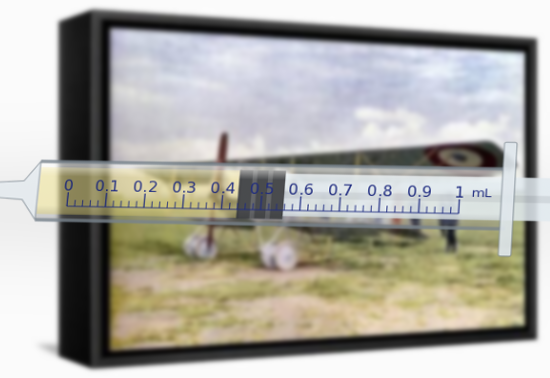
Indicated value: 0.44 mL
